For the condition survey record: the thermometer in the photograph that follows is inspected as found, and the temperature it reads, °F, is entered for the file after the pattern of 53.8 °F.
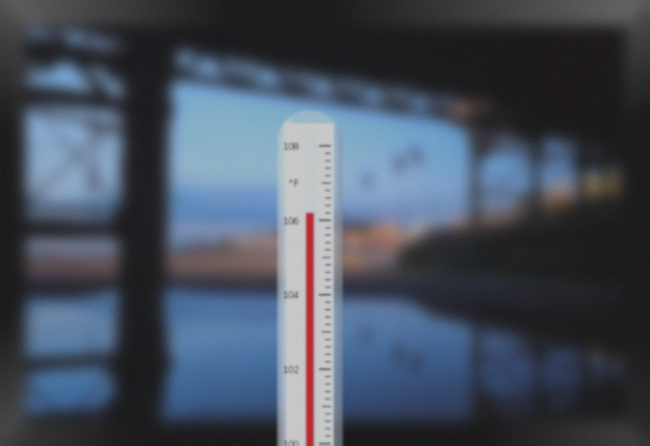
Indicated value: 106.2 °F
